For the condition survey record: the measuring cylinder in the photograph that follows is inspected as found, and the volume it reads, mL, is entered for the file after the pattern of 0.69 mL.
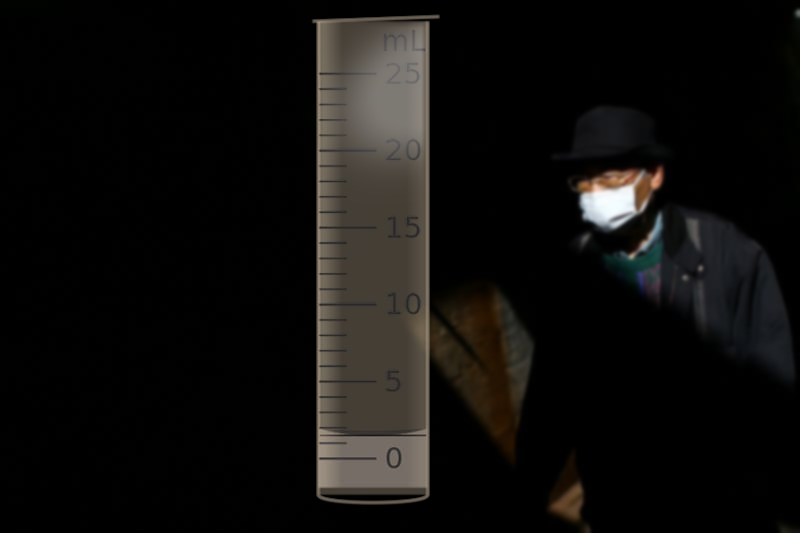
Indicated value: 1.5 mL
